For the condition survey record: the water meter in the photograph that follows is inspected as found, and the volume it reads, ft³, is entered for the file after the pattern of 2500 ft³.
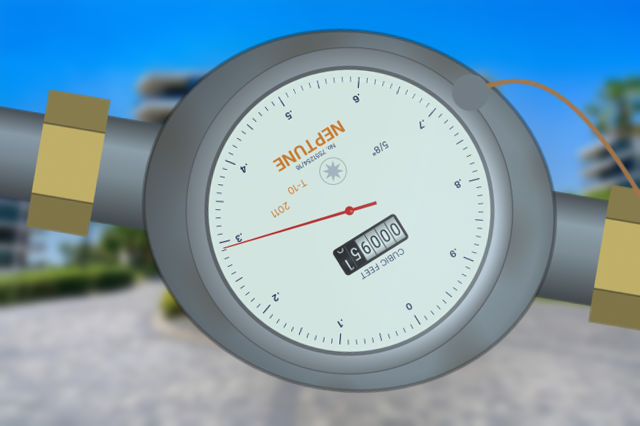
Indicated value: 951.29 ft³
